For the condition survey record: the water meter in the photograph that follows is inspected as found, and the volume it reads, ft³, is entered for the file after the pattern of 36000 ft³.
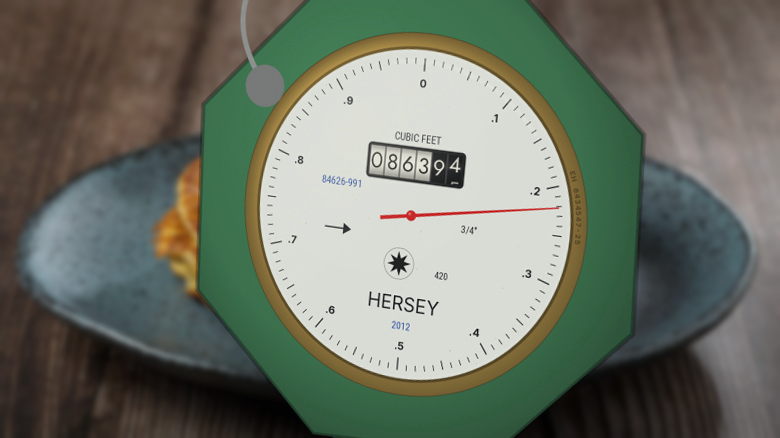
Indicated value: 86394.22 ft³
